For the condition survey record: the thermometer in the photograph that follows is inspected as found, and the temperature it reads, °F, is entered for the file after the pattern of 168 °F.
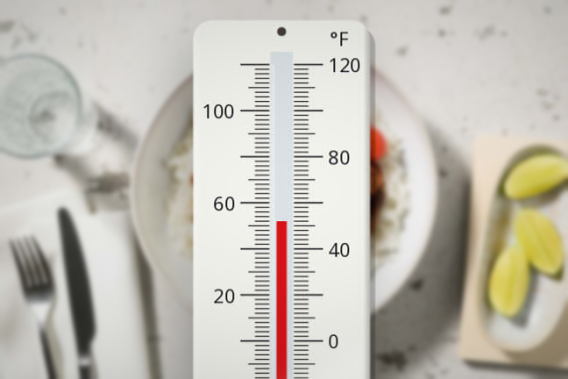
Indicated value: 52 °F
